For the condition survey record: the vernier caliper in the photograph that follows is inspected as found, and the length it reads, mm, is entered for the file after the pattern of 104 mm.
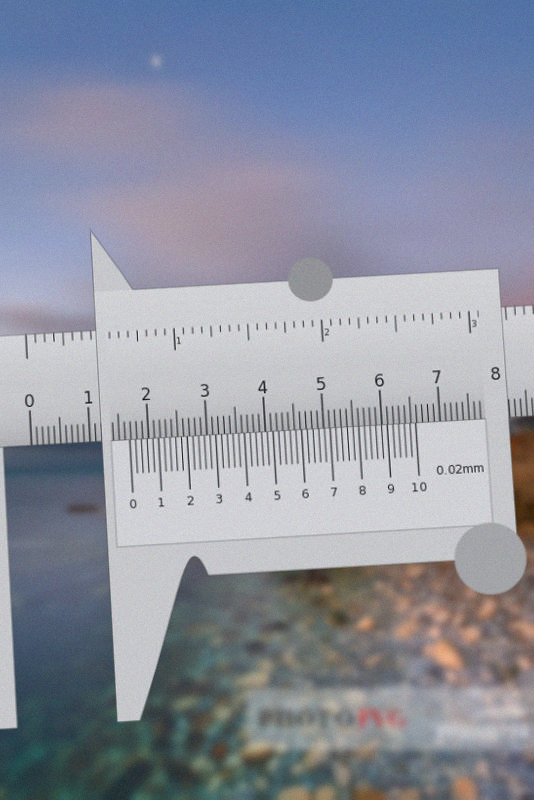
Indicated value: 16.8 mm
